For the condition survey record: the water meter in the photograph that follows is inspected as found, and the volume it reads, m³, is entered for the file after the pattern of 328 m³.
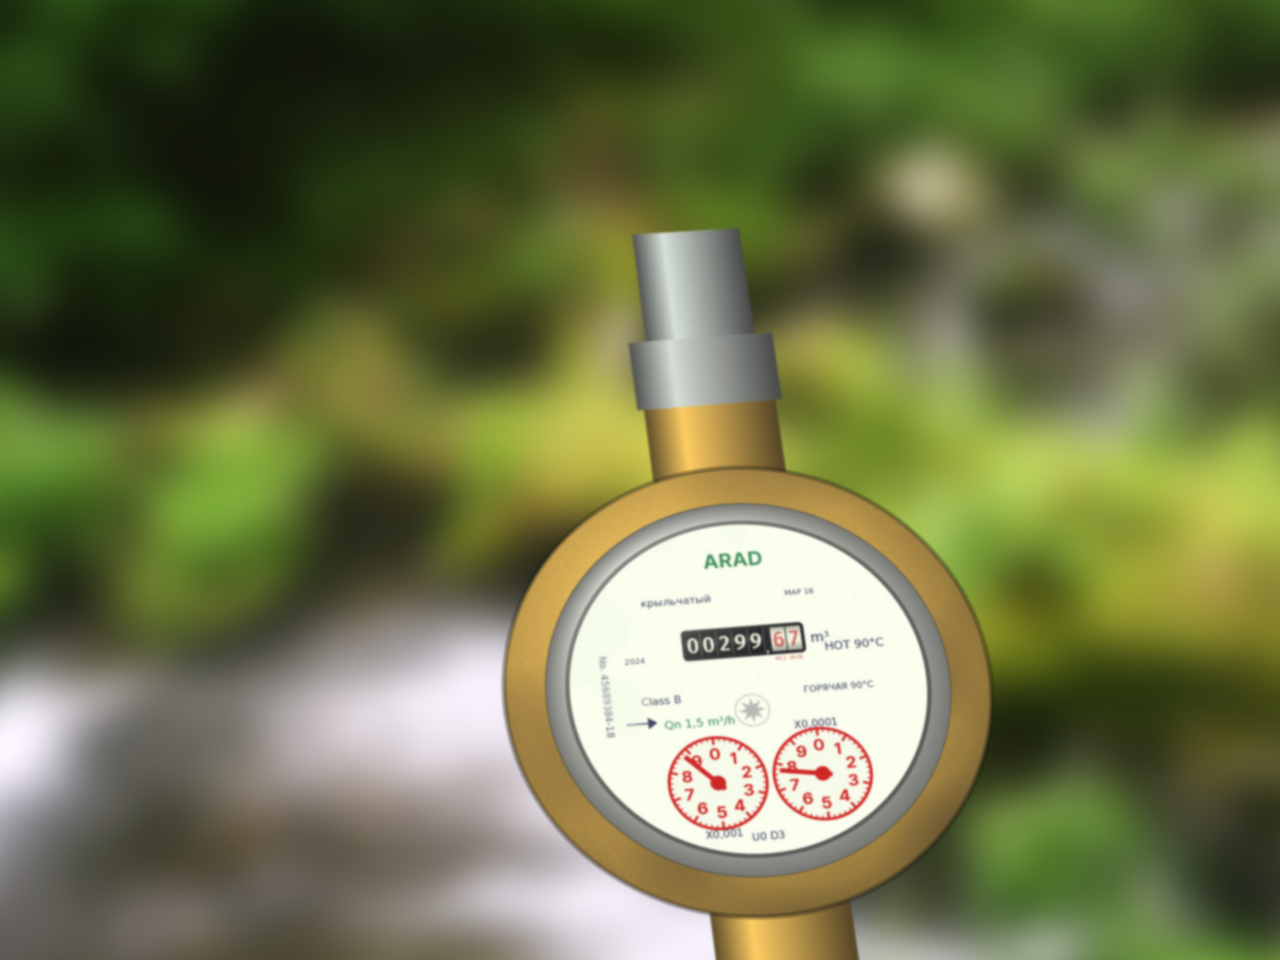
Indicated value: 299.6787 m³
